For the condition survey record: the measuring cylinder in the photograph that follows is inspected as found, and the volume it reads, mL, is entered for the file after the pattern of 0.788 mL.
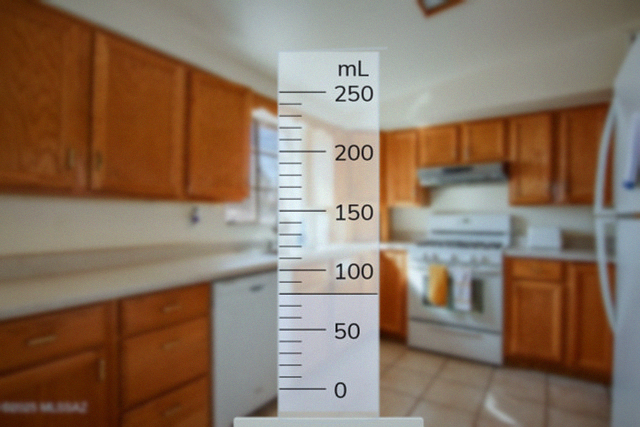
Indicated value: 80 mL
